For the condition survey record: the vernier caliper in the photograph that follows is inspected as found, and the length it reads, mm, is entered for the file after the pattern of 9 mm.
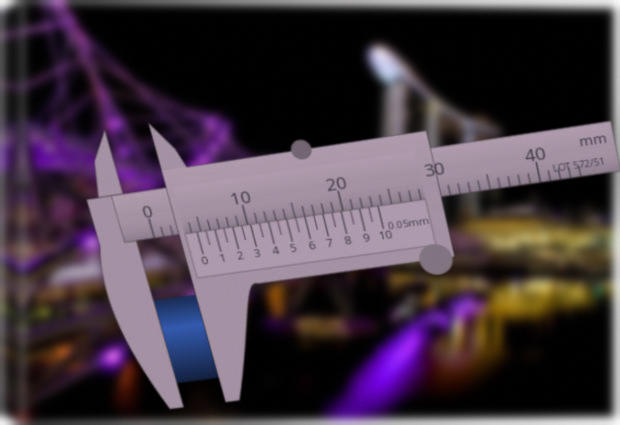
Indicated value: 4.6 mm
